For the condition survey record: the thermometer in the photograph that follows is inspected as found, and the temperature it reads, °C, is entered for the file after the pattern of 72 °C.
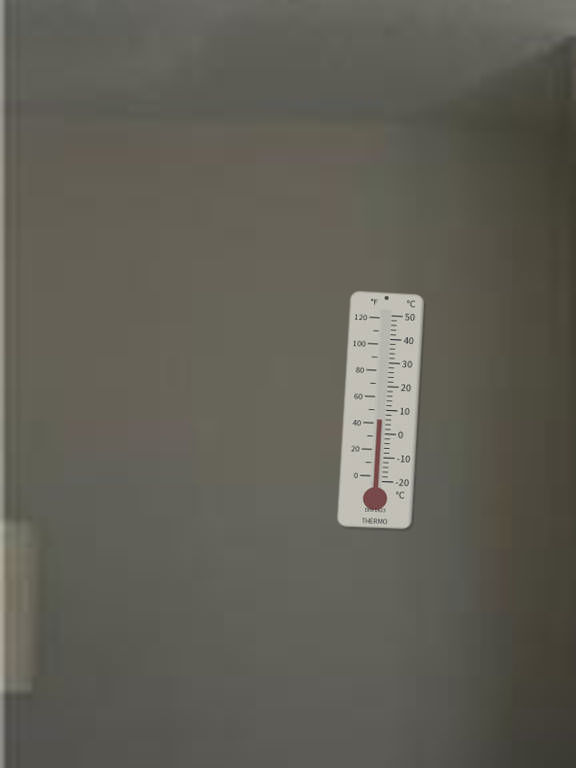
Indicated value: 6 °C
